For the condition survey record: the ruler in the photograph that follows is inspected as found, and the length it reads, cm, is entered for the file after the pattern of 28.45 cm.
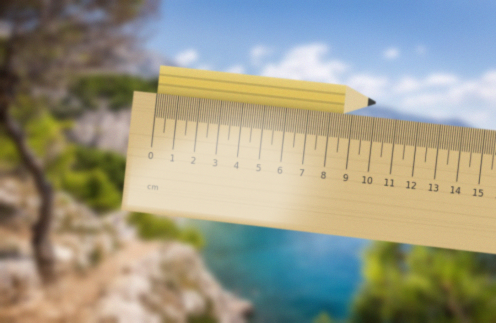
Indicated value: 10 cm
